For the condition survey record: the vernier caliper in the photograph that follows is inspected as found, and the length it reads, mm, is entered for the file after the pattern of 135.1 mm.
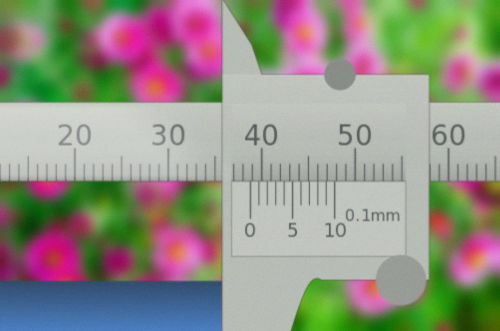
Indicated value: 38.8 mm
